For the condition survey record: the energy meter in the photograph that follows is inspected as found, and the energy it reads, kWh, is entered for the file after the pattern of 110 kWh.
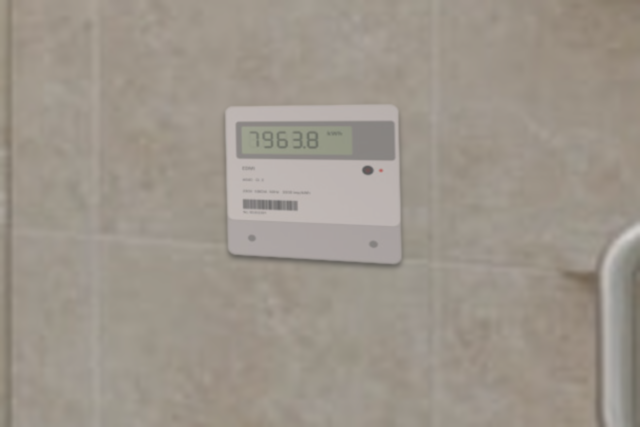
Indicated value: 7963.8 kWh
